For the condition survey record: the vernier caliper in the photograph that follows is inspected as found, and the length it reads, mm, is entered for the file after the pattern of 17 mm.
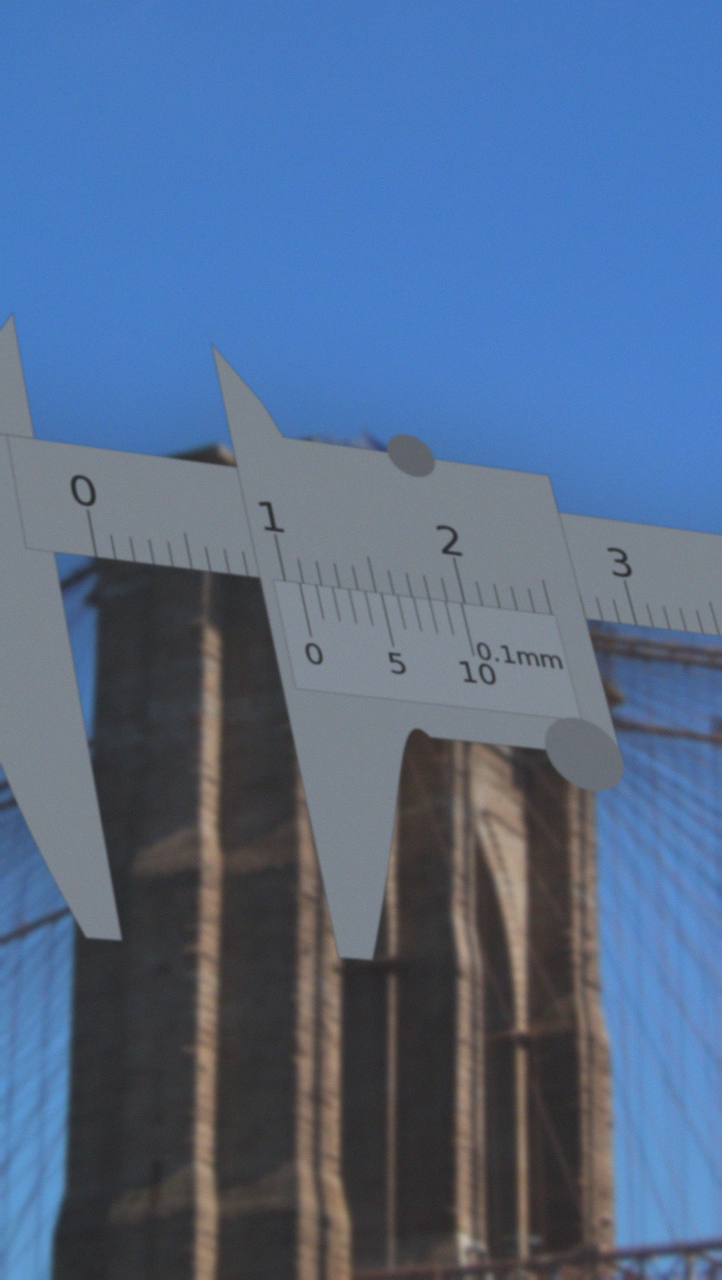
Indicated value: 10.8 mm
